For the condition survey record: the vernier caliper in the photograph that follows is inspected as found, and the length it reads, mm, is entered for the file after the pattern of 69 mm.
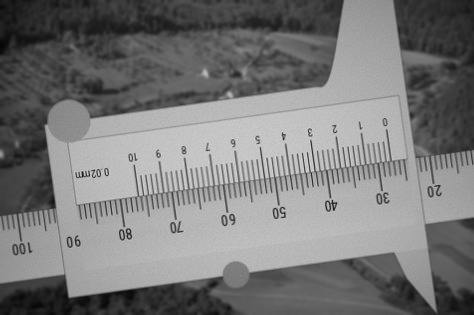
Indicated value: 27.5 mm
